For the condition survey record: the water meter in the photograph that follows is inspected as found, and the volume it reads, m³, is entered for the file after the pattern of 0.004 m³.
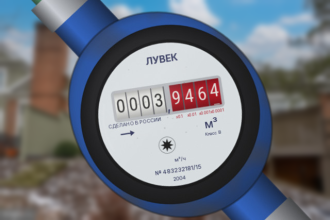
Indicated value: 3.9464 m³
